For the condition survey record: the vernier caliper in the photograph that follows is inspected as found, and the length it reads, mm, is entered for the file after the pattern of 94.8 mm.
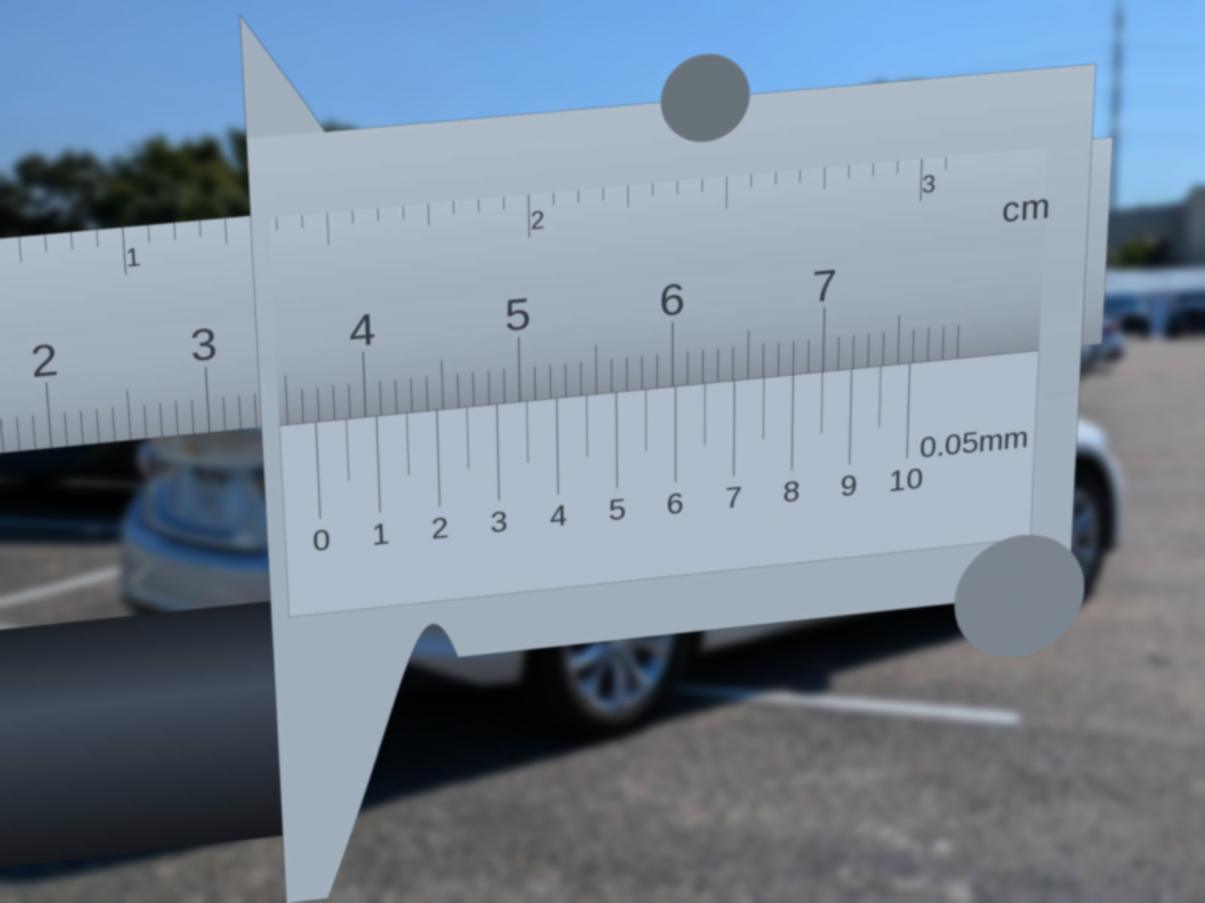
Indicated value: 36.8 mm
